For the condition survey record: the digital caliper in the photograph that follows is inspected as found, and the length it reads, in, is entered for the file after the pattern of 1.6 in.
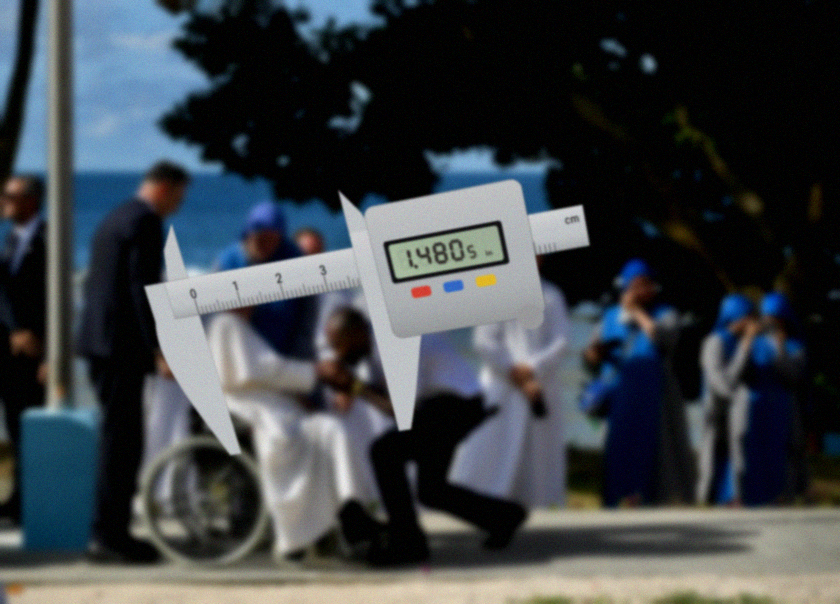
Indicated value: 1.4805 in
